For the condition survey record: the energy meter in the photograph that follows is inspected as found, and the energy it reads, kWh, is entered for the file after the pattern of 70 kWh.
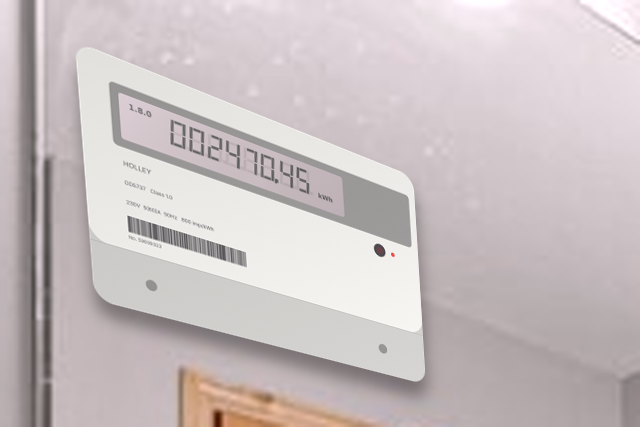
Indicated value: 2470.45 kWh
